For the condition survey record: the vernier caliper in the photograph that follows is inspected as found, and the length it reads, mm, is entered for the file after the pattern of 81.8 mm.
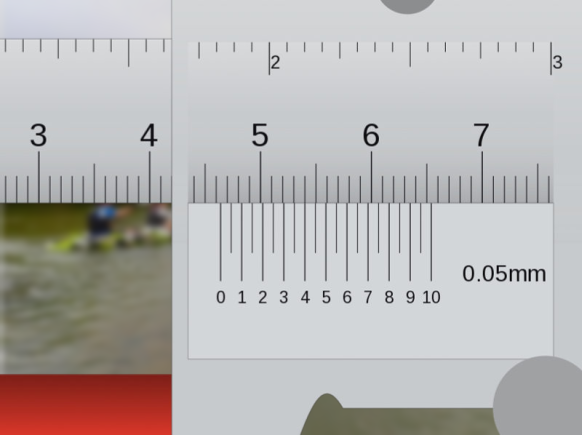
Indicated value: 46.4 mm
